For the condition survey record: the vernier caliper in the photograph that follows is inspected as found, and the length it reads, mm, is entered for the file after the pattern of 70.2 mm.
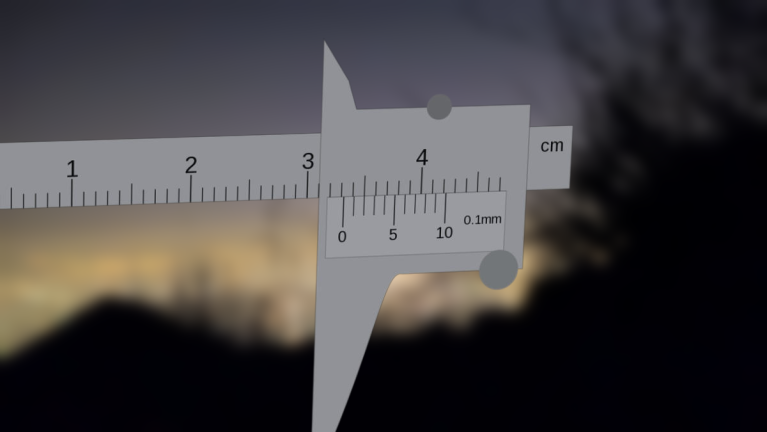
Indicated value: 33.2 mm
